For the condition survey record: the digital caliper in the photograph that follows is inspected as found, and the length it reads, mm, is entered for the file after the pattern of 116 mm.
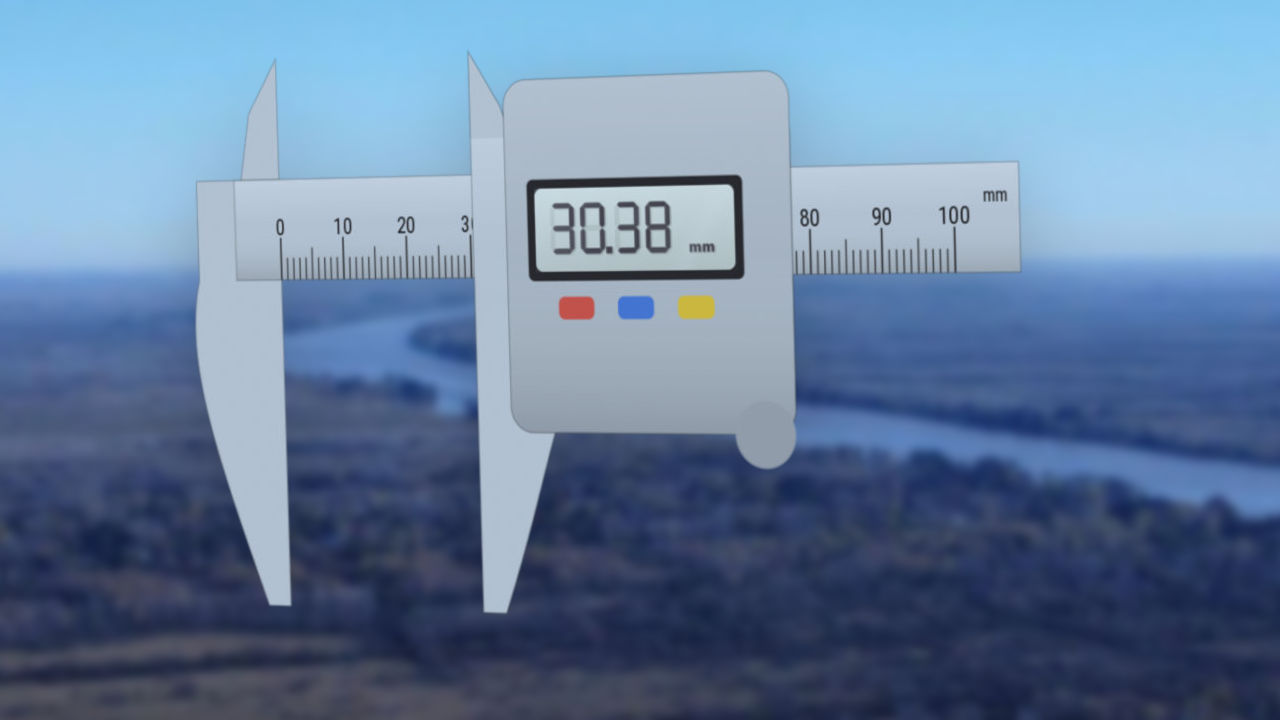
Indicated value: 30.38 mm
